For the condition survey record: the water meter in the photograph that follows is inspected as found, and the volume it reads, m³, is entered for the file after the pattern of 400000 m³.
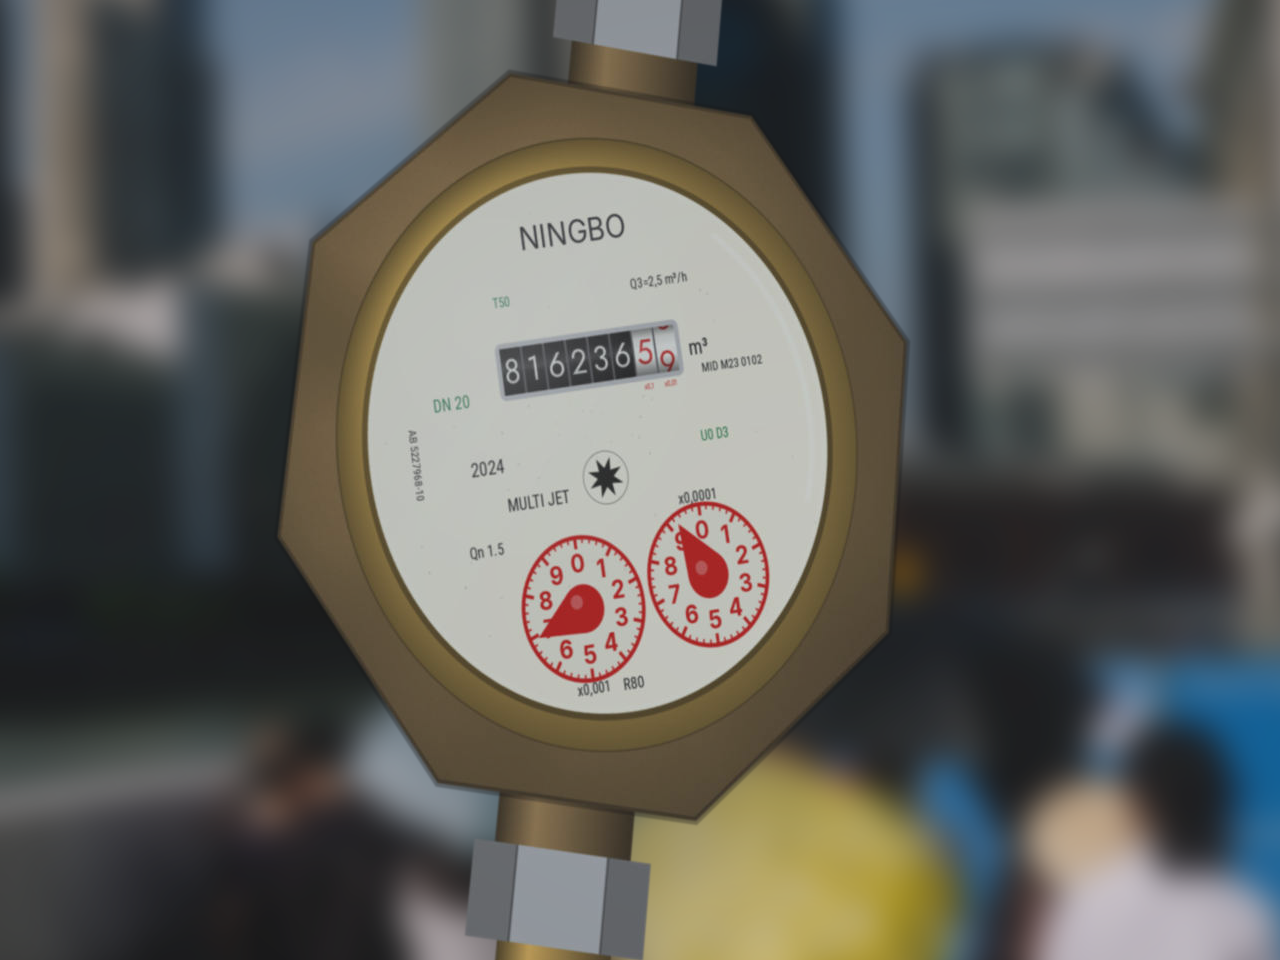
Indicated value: 816236.5869 m³
